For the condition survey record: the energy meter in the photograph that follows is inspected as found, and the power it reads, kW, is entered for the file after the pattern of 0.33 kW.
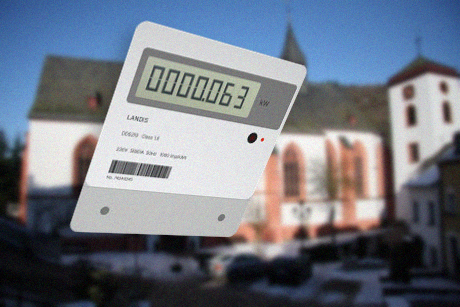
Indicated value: 0.063 kW
